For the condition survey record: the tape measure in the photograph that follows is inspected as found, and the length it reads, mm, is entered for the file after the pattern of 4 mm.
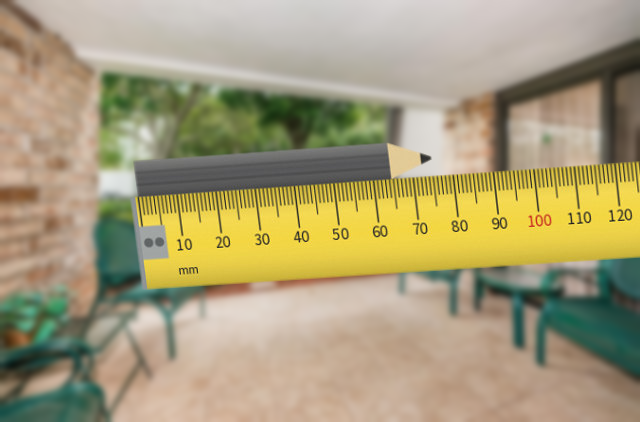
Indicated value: 75 mm
